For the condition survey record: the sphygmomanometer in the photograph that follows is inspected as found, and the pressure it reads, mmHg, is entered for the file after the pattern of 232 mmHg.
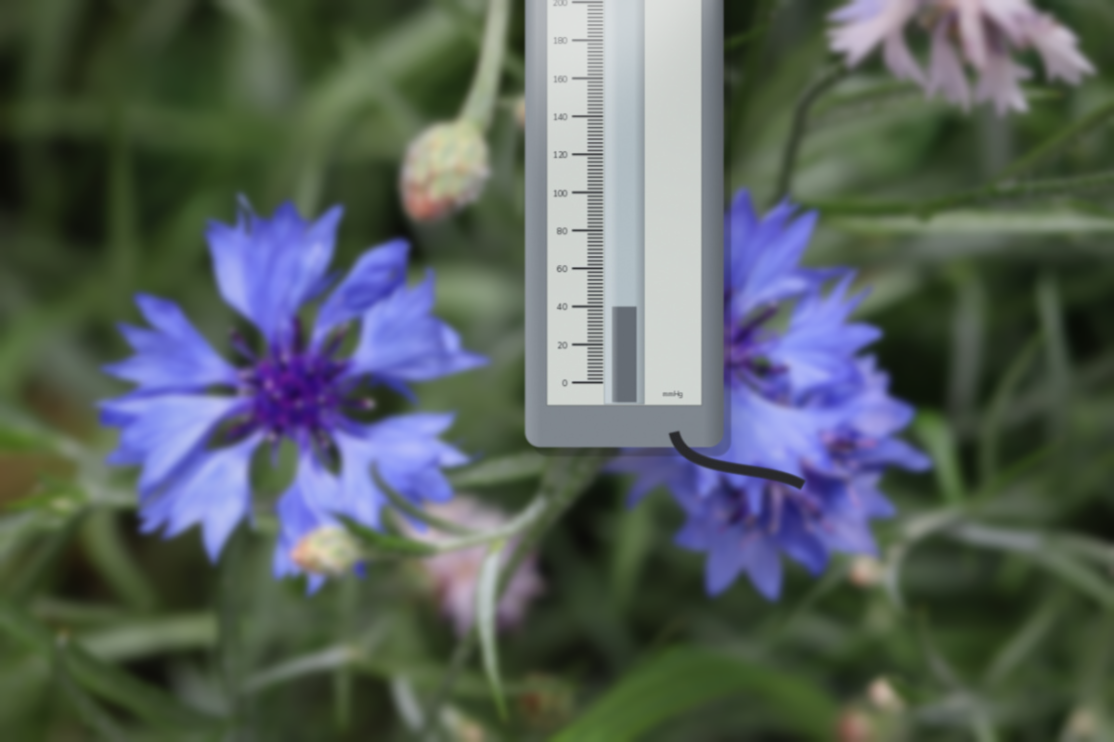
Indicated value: 40 mmHg
